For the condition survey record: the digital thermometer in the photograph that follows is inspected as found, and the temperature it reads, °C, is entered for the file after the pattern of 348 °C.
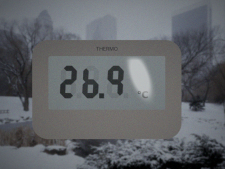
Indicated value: 26.9 °C
